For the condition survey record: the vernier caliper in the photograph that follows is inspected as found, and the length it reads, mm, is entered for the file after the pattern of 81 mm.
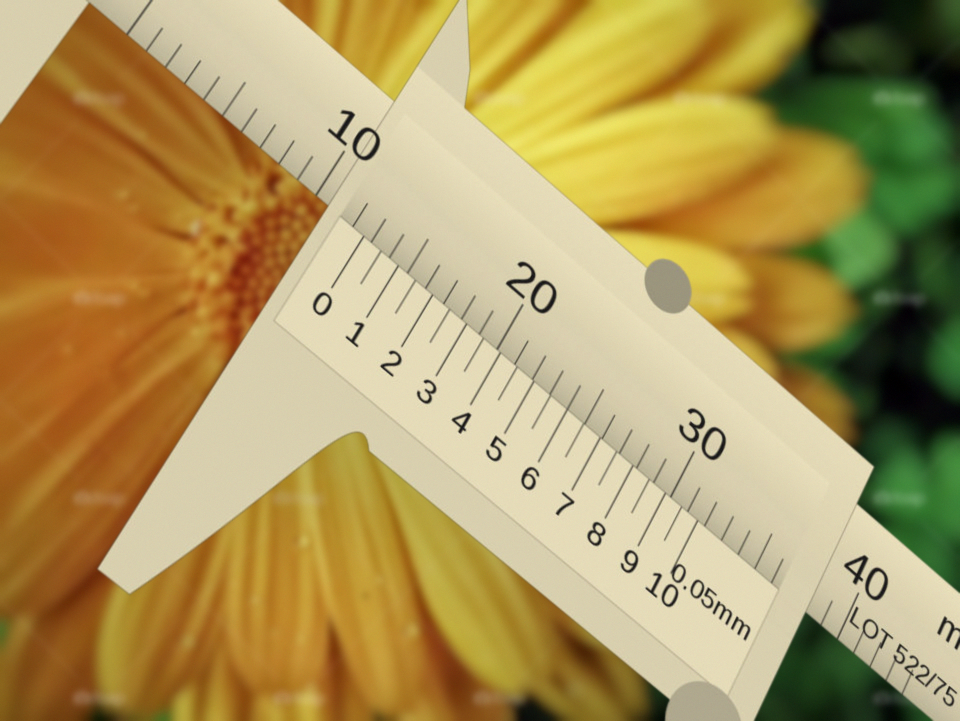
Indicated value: 12.6 mm
